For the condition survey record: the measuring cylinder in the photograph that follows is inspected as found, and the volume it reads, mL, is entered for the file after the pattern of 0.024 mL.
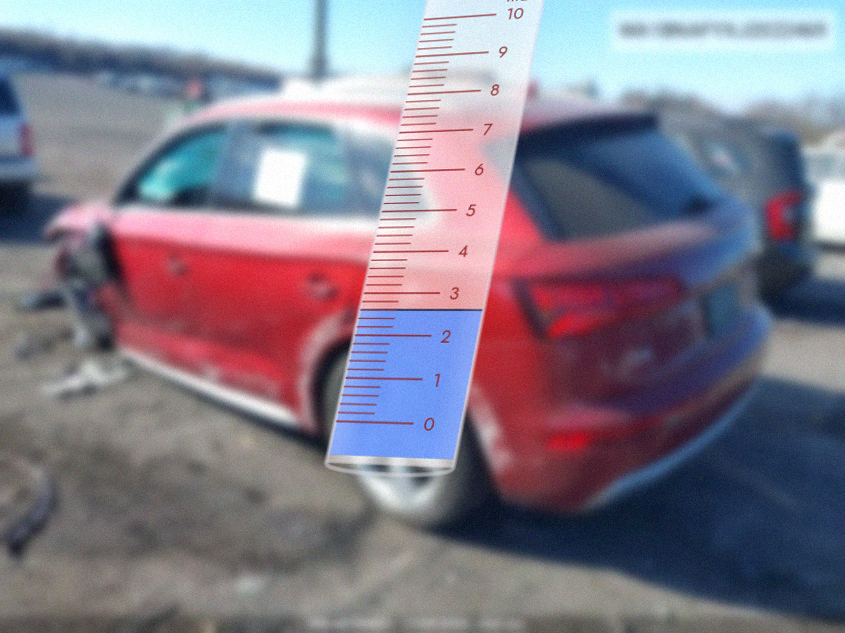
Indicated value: 2.6 mL
